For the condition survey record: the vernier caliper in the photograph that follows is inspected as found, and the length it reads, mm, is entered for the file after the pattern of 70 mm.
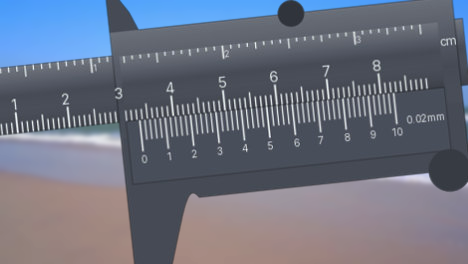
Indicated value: 33.5 mm
